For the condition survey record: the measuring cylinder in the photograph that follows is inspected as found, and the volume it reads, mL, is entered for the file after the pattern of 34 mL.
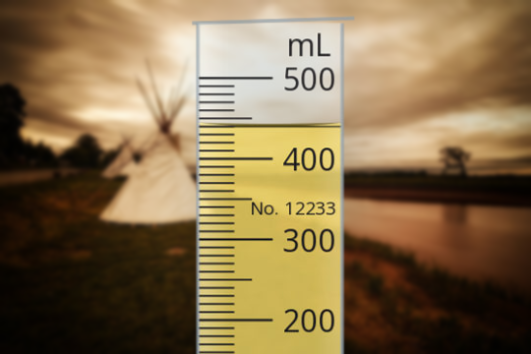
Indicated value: 440 mL
